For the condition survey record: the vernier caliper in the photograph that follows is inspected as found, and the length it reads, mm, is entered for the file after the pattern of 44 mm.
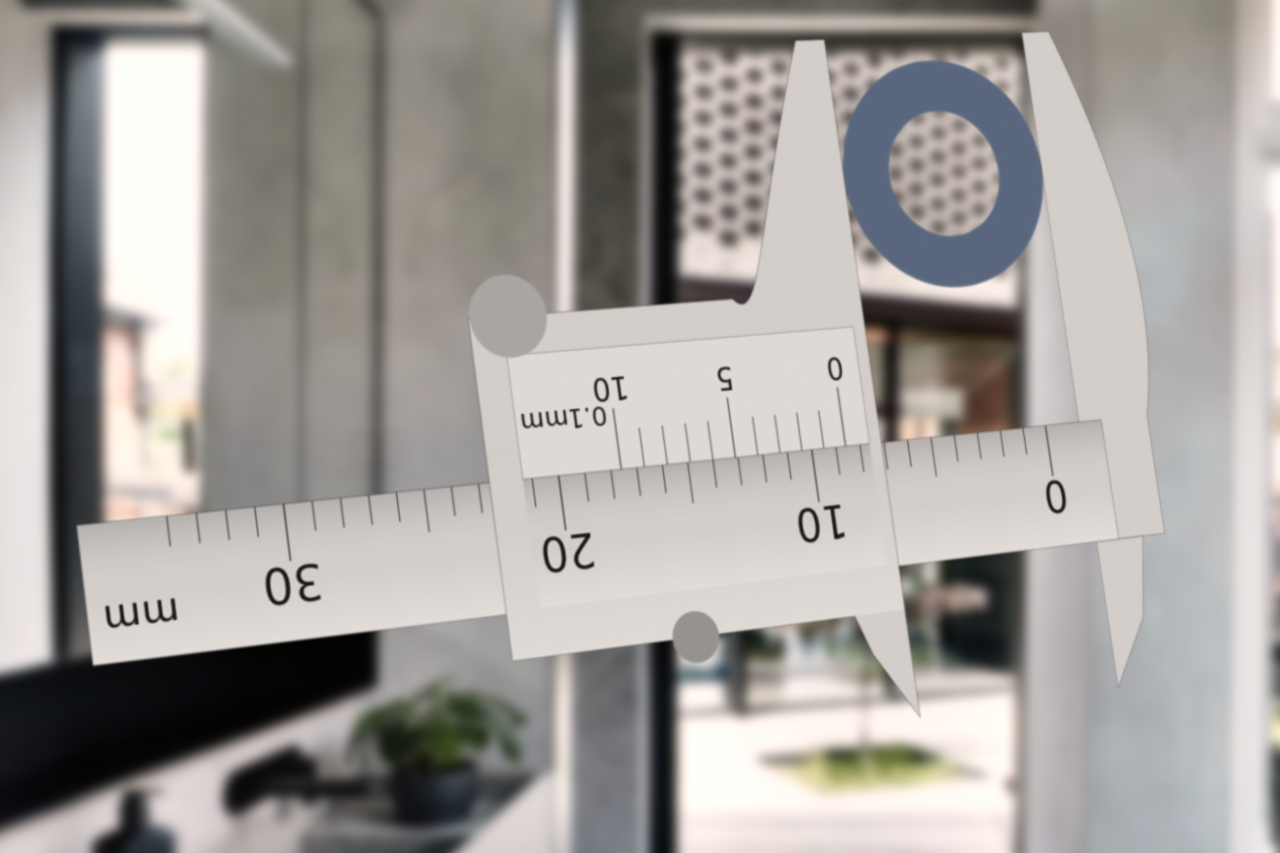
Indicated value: 8.6 mm
